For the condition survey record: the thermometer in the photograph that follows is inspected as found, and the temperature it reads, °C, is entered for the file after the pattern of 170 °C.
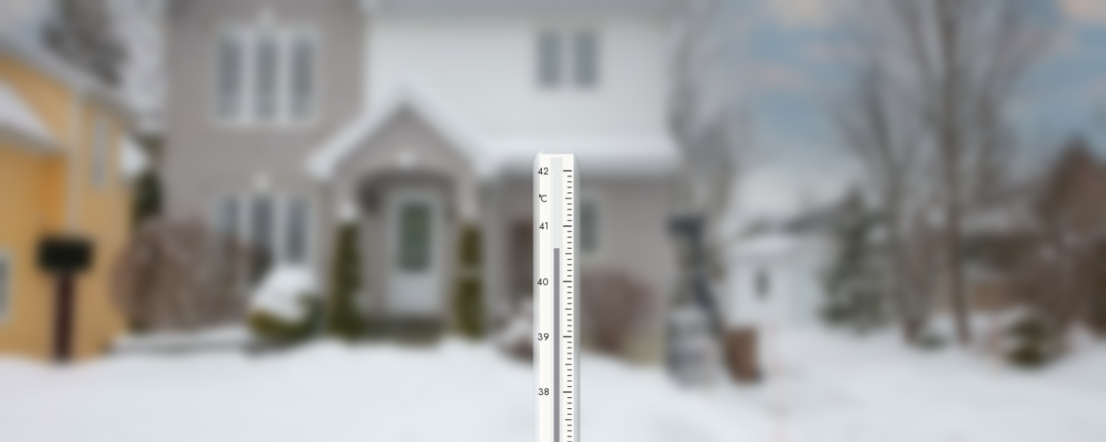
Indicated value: 40.6 °C
